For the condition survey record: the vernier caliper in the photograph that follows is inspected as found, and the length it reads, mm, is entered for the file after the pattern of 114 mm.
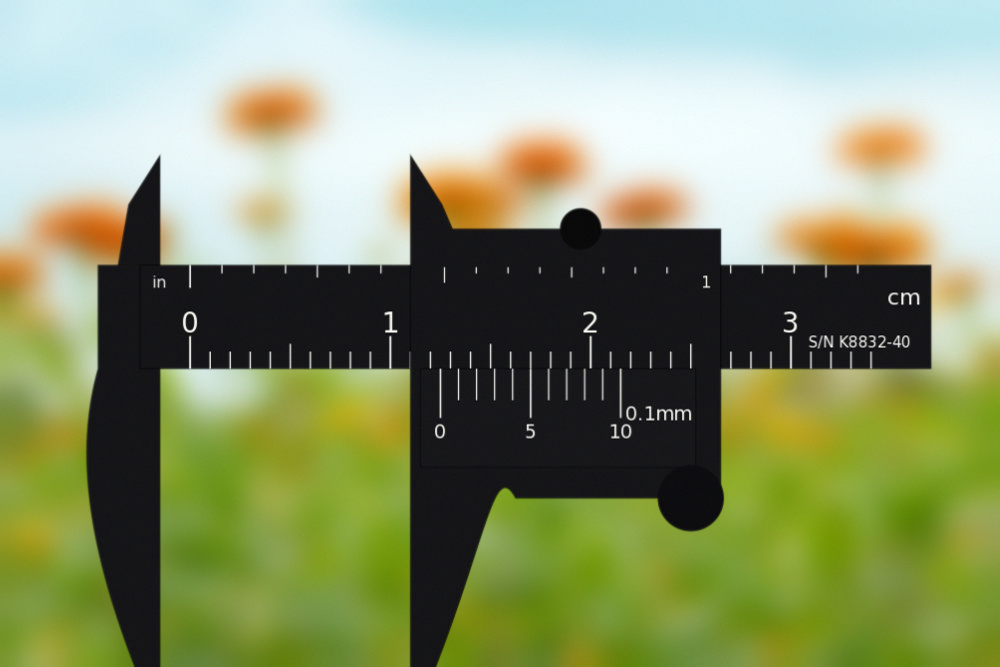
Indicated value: 12.5 mm
